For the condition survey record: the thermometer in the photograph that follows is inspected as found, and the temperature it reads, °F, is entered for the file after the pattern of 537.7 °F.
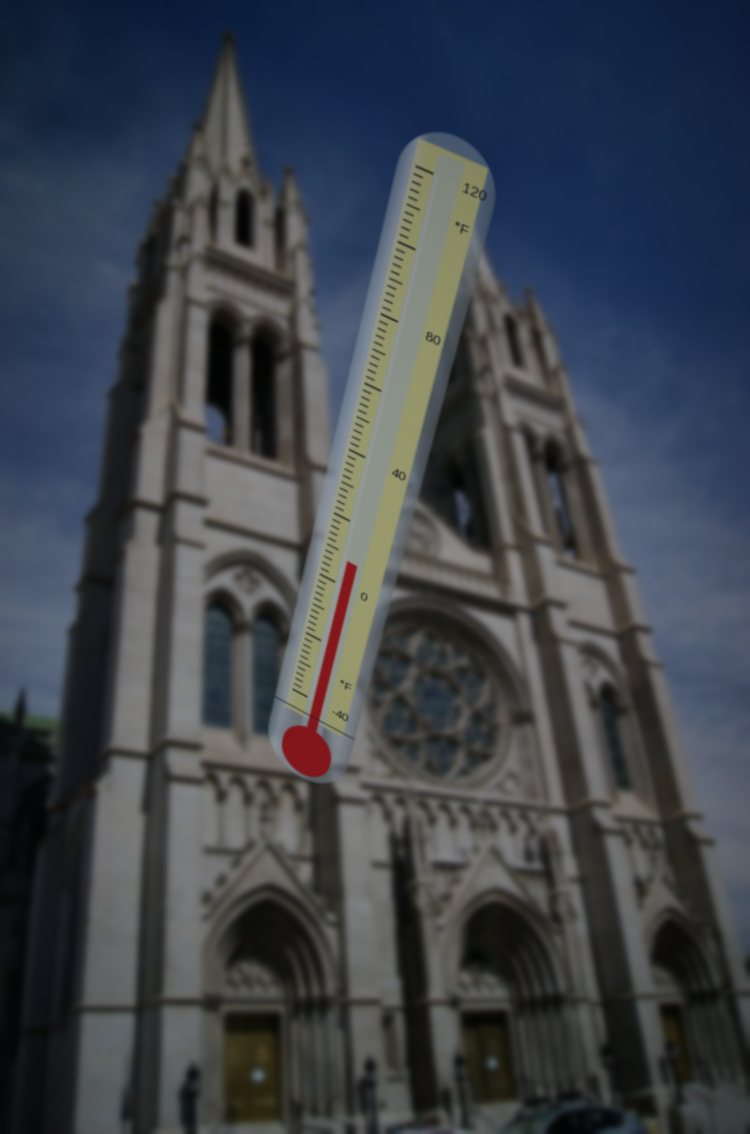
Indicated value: 8 °F
